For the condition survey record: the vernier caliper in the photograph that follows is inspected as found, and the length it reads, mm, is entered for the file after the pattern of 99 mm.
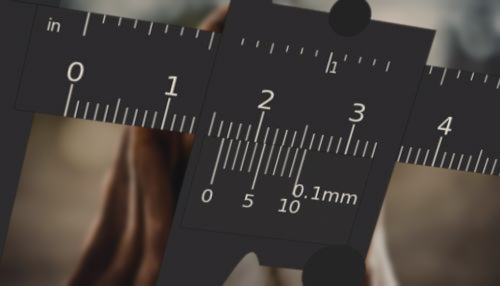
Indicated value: 16.6 mm
